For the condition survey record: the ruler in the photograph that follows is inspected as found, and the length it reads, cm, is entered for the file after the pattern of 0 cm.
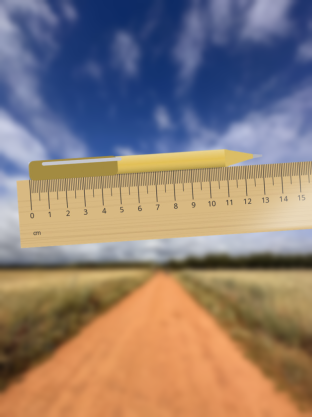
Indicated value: 13 cm
